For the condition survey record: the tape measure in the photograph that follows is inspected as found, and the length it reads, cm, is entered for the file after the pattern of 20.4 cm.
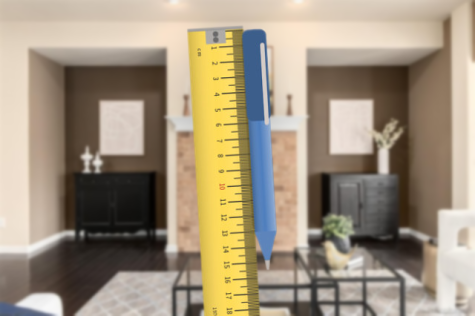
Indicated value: 15.5 cm
